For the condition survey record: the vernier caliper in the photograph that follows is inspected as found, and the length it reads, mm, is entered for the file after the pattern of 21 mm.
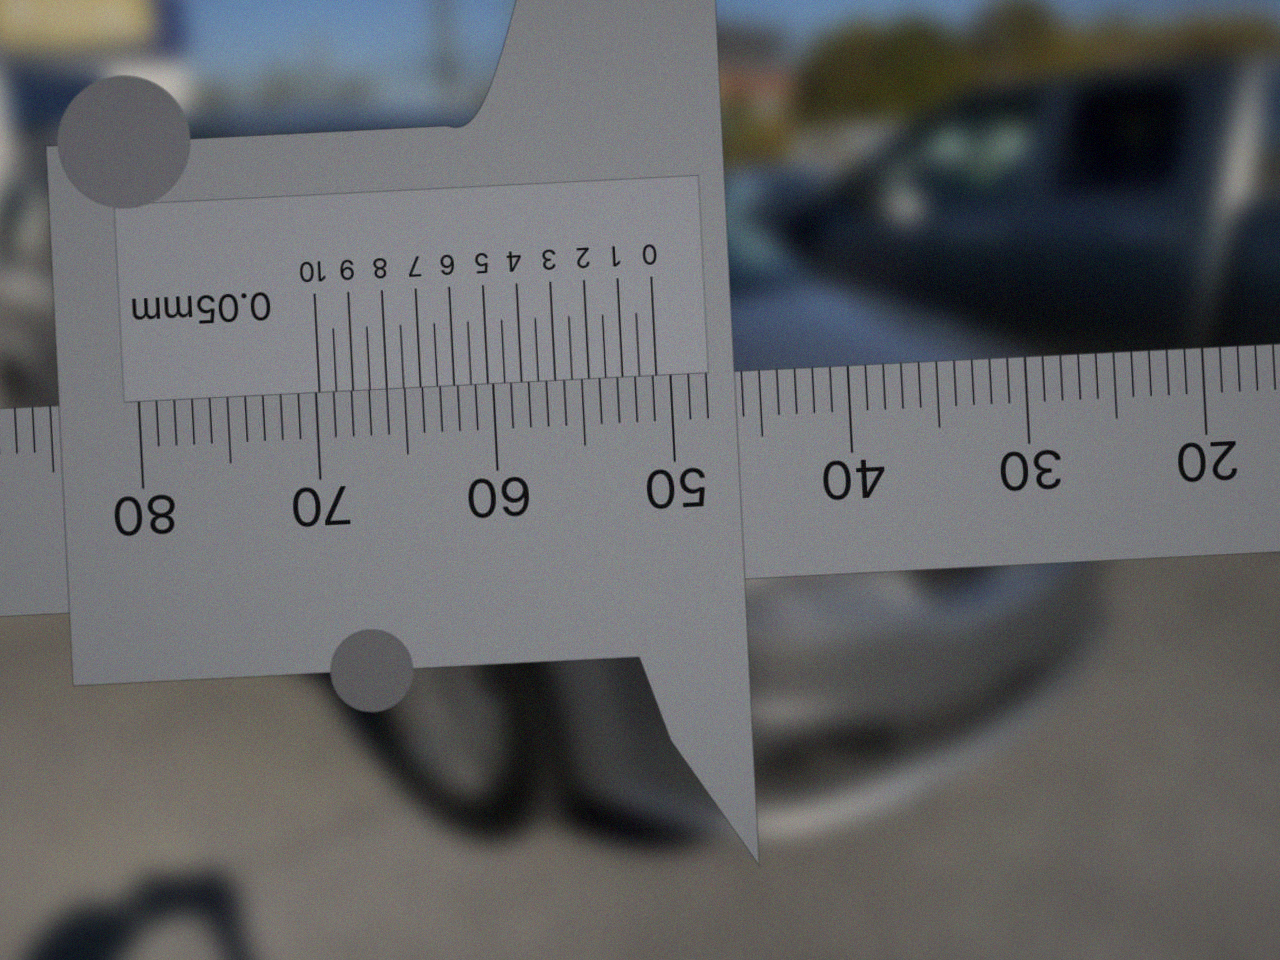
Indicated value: 50.8 mm
